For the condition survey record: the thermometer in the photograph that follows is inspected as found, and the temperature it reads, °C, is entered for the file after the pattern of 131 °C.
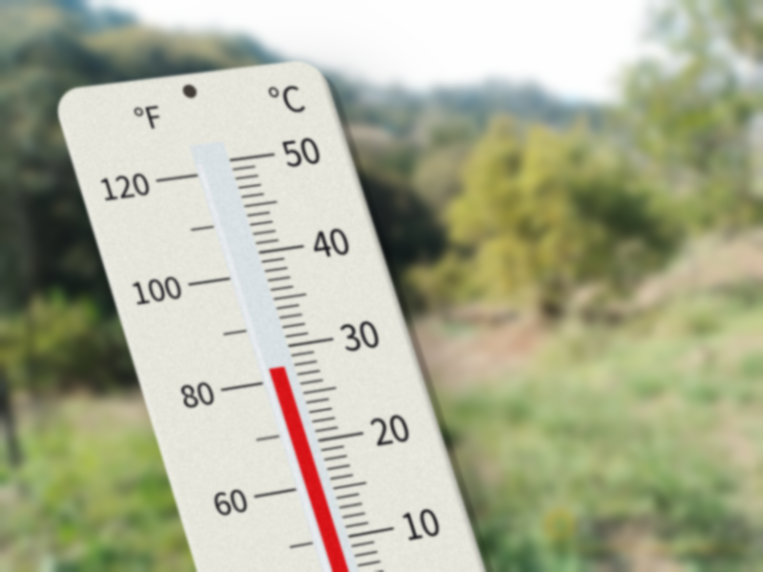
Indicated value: 28 °C
